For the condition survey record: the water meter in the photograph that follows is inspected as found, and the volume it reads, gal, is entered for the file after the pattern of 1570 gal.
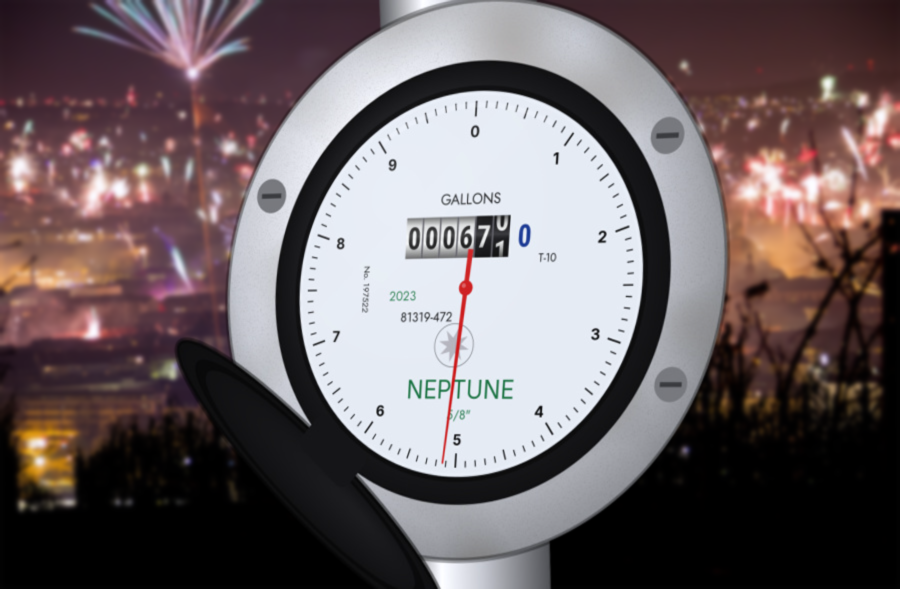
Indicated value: 6705.1 gal
